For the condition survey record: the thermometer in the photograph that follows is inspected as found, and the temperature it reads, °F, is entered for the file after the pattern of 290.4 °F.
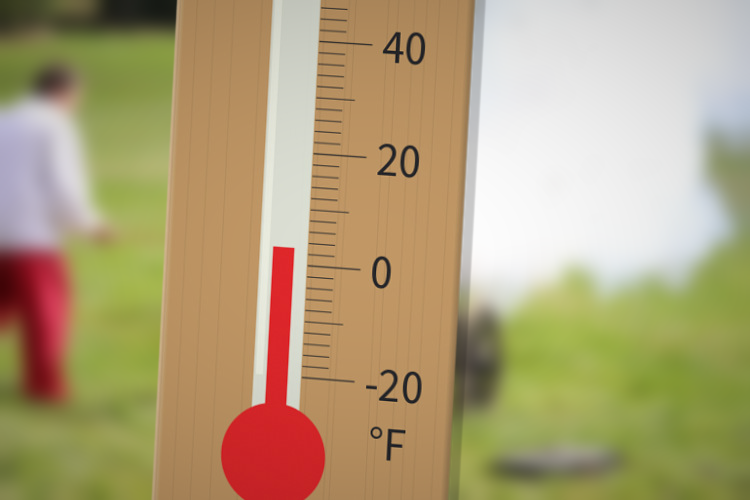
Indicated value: 3 °F
